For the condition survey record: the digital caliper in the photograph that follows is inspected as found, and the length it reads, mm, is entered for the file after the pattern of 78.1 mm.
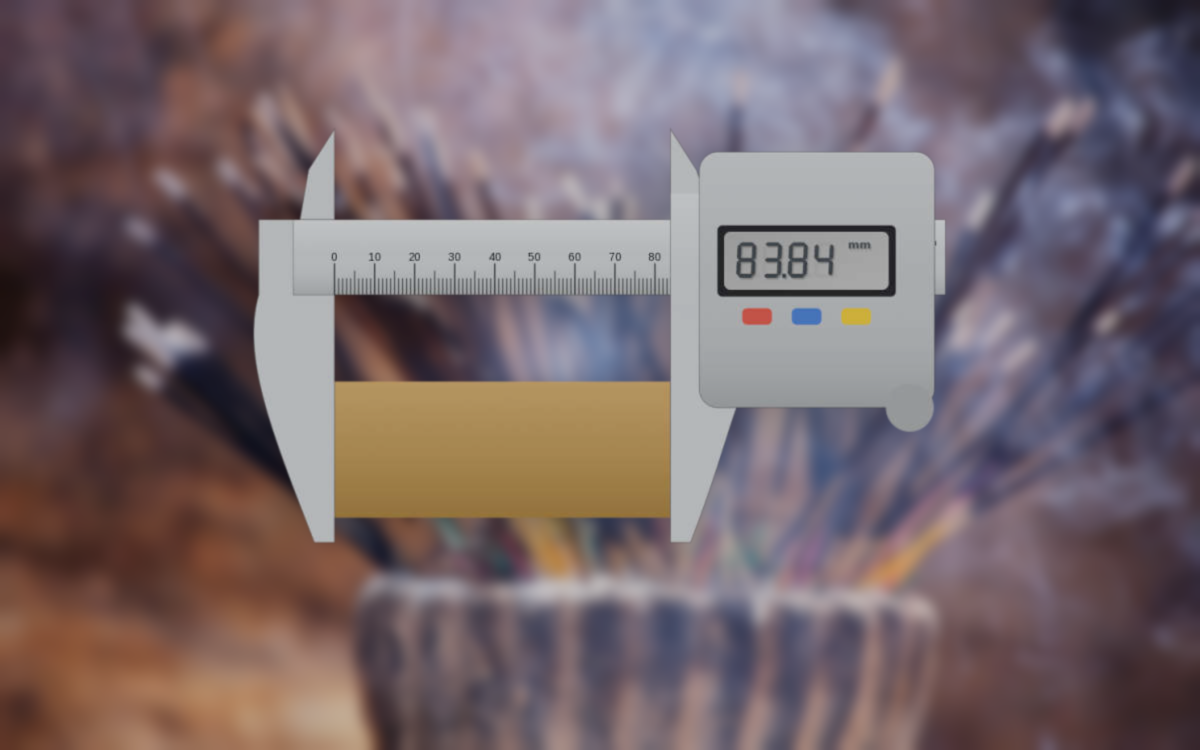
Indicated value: 83.84 mm
